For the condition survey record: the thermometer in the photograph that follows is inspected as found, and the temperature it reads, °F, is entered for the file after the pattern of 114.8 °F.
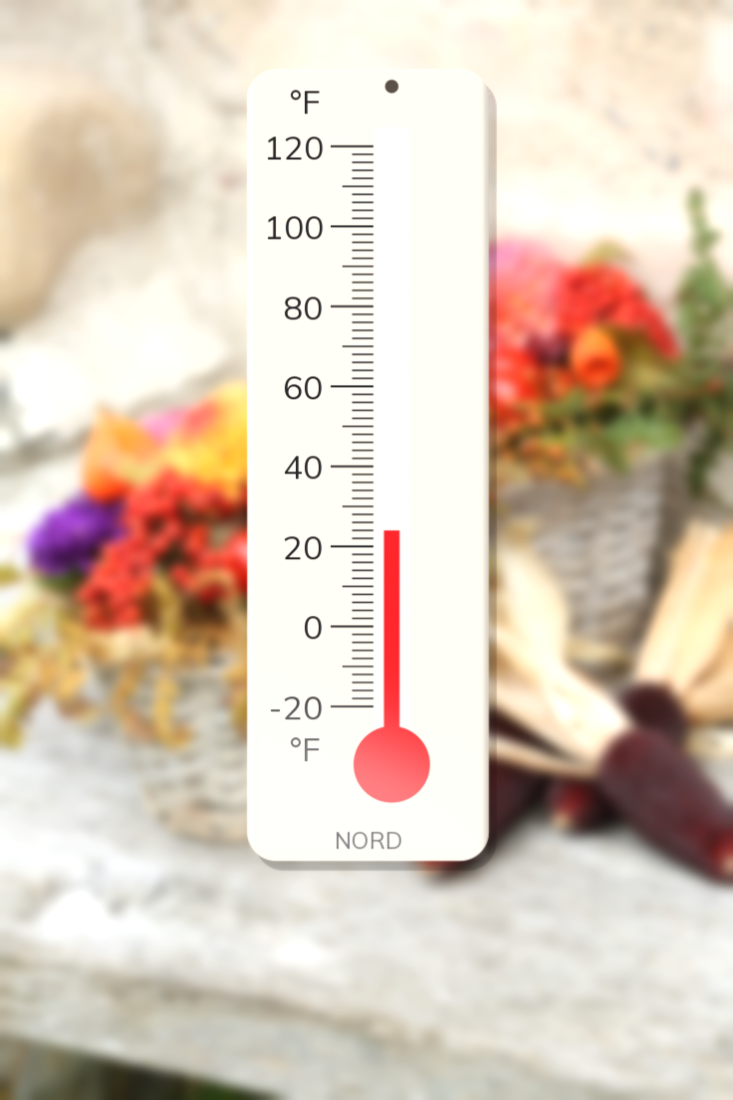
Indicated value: 24 °F
